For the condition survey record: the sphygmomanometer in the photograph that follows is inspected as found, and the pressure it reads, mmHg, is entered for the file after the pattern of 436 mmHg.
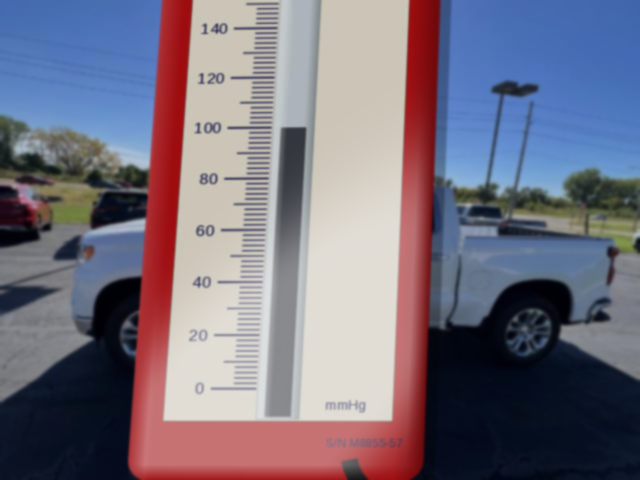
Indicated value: 100 mmHg
